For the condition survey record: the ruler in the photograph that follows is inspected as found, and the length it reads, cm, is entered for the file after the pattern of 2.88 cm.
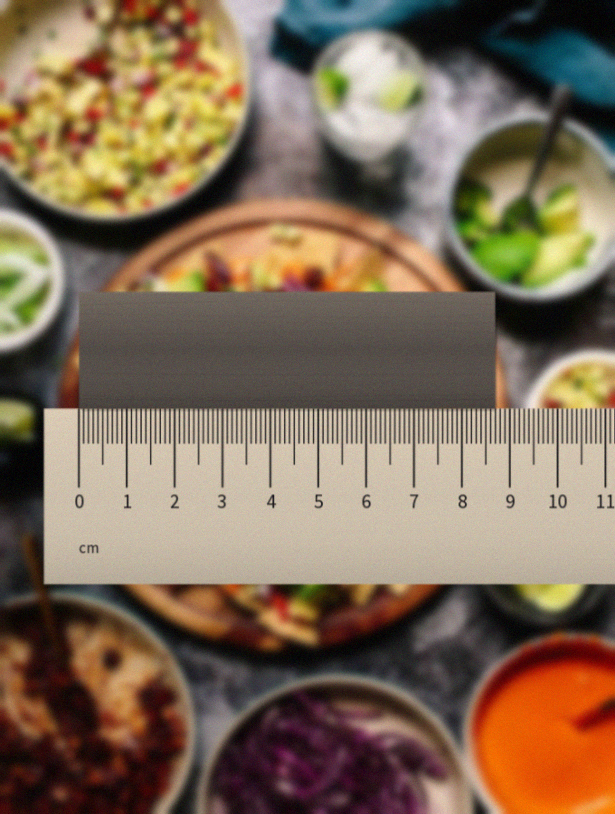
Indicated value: 8.7 cm
